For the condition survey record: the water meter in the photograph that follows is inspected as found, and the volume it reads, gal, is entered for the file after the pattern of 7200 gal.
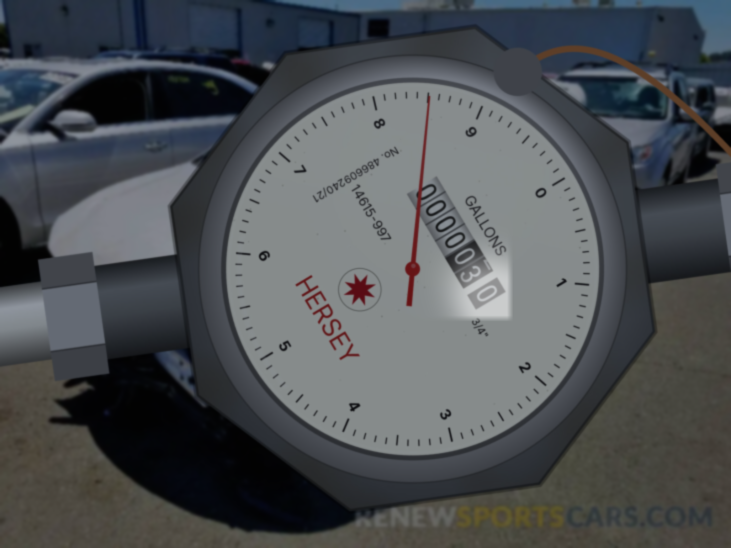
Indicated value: 28.5 gal
